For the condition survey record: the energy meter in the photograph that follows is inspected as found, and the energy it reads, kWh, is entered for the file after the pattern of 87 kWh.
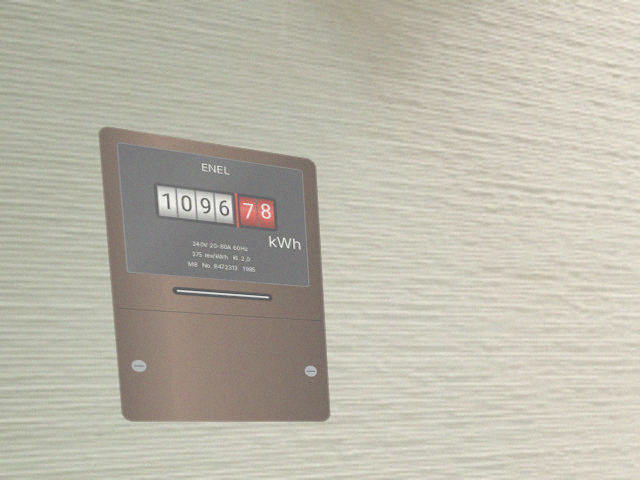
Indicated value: 1096.78 kWh
